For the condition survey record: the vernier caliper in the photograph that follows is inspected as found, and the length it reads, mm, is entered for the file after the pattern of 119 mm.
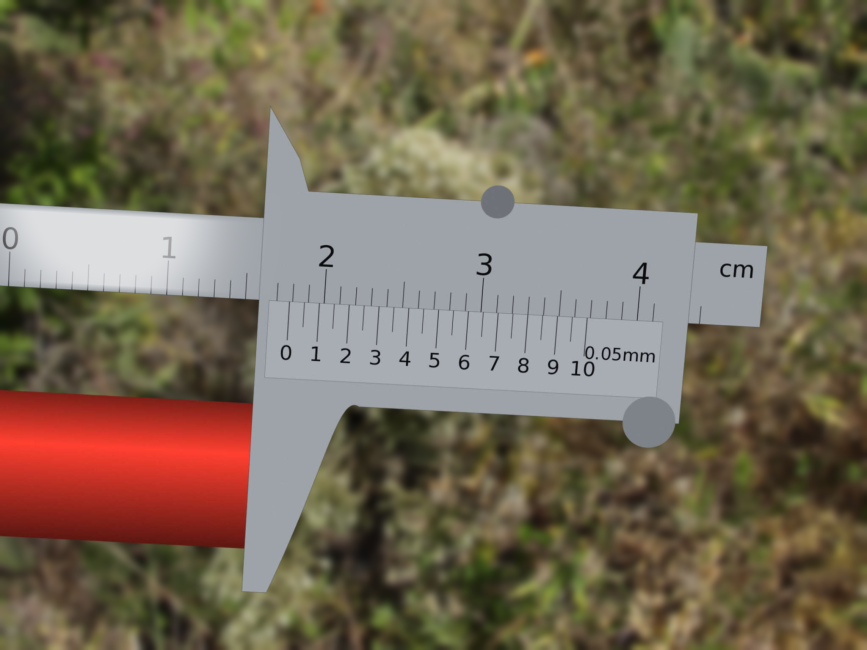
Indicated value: 17.8 mm
